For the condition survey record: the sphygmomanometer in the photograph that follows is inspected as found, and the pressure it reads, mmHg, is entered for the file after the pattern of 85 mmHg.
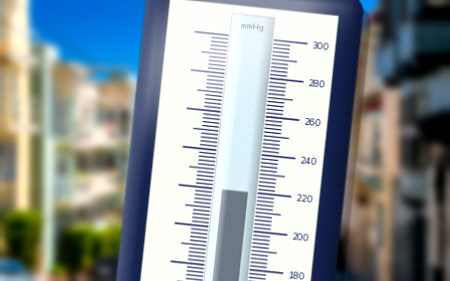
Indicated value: 220 mmHg
